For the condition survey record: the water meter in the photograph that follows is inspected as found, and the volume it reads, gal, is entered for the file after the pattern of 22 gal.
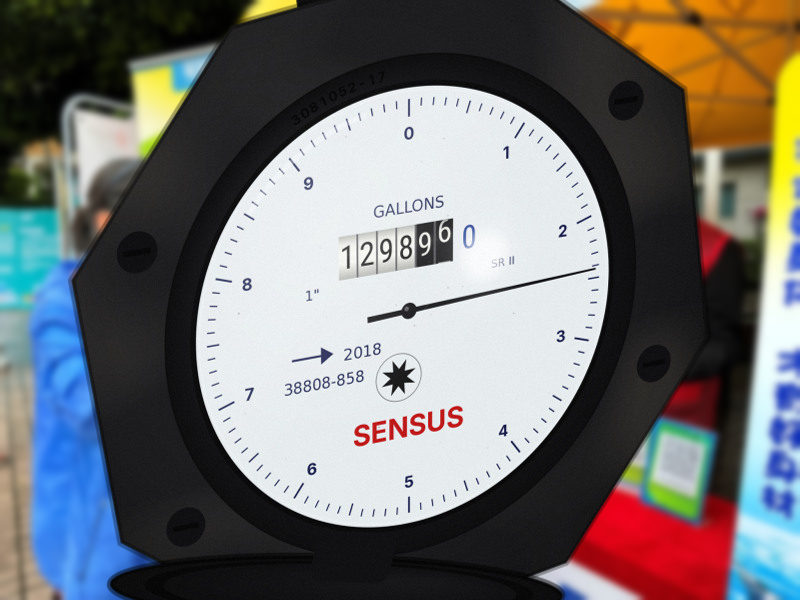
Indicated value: 1298962.4 gal
